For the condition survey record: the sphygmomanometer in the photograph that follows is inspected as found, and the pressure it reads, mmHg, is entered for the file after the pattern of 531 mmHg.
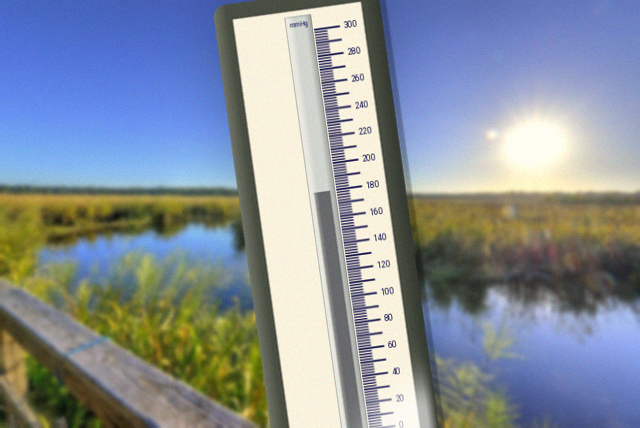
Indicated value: 180 mmHg
